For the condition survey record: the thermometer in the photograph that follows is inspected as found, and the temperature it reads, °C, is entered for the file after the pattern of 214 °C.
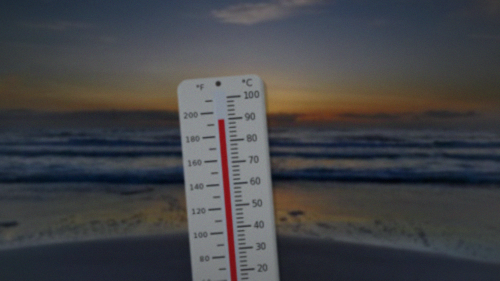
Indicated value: 90 °C
